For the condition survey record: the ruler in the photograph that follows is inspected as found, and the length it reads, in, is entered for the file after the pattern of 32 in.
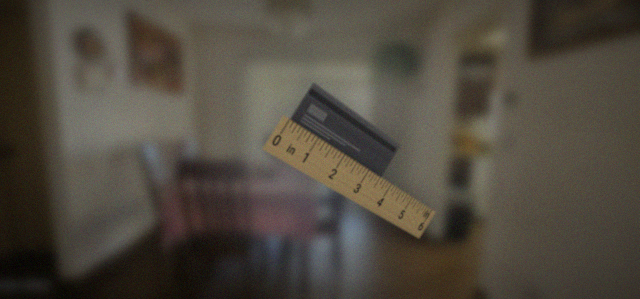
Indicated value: 3.5 in
